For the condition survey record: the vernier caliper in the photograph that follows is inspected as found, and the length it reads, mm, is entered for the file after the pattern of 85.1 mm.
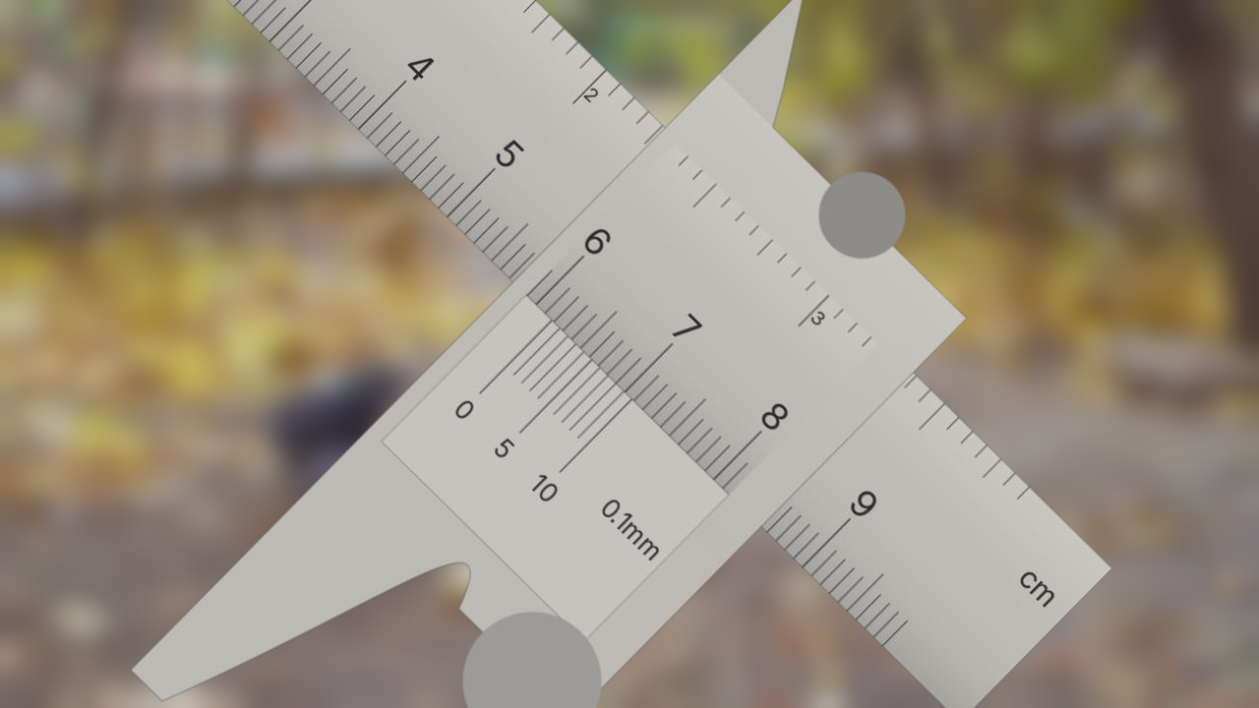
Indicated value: 61.8 mm
